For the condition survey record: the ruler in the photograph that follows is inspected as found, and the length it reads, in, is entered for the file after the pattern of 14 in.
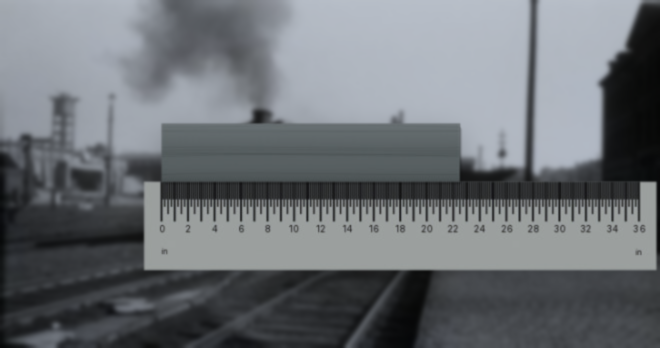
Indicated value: 22.5 in
